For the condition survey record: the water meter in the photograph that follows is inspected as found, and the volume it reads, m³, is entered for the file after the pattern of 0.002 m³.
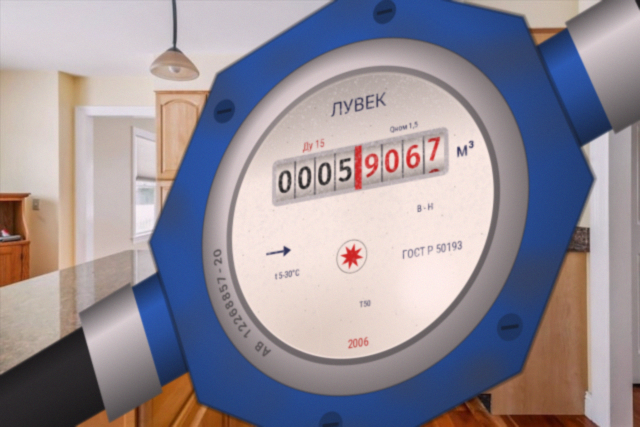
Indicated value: 5.9067 m³
